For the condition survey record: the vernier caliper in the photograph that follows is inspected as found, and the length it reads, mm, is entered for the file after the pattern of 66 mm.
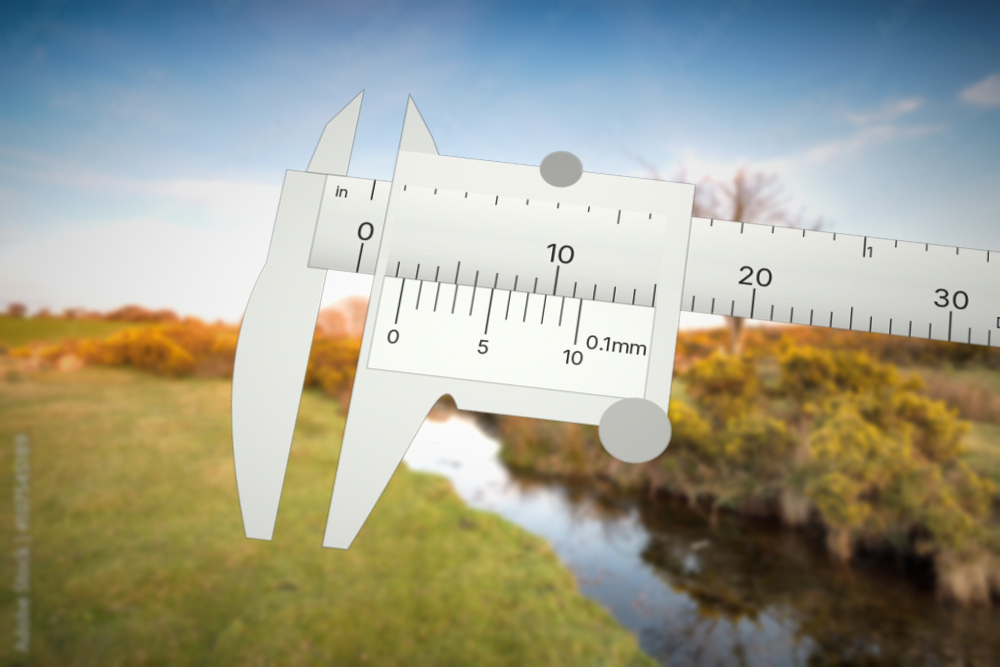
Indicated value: 2.4 mm
